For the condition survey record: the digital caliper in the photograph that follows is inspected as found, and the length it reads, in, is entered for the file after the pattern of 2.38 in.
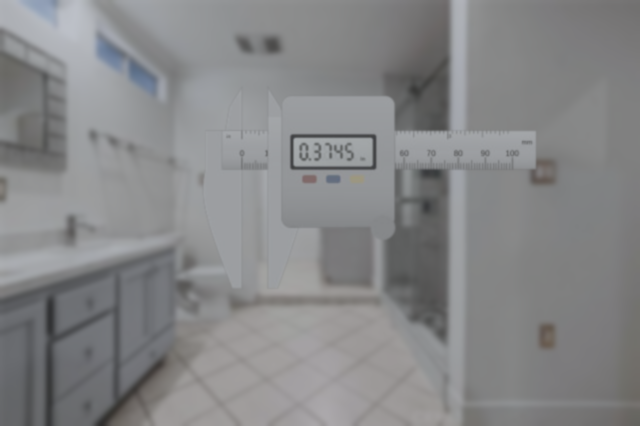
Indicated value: 0.3745 in
